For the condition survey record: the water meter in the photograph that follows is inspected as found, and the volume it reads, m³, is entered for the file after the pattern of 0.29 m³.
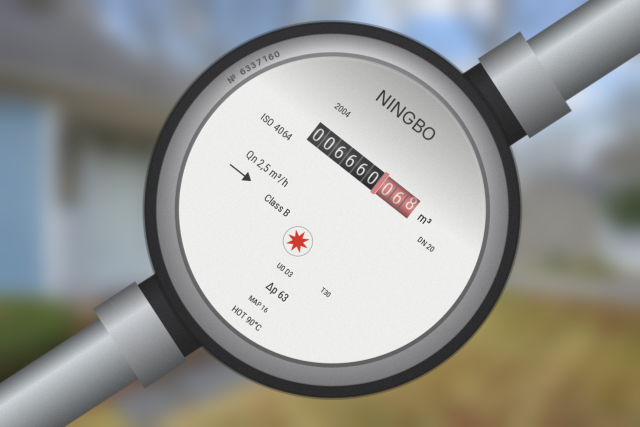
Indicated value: 6660.068 m³
